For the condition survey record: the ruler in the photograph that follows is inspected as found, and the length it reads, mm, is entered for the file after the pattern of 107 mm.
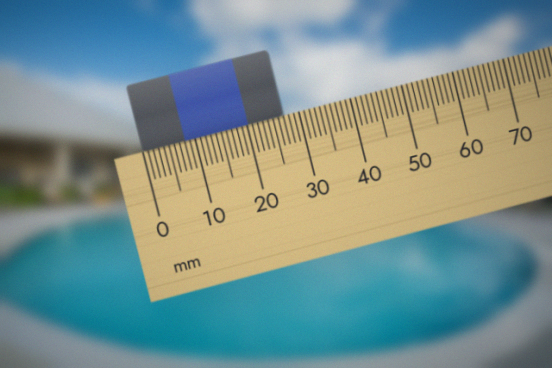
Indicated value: 27 mm
